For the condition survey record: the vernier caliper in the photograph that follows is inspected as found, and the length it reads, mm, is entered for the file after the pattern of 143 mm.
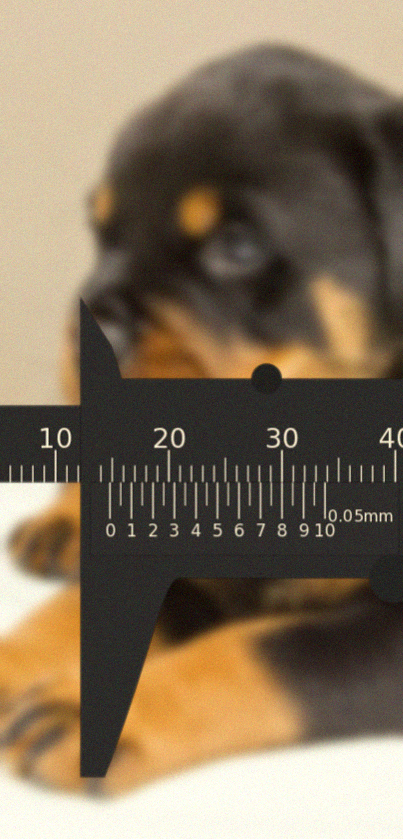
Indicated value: 14.8 mm
